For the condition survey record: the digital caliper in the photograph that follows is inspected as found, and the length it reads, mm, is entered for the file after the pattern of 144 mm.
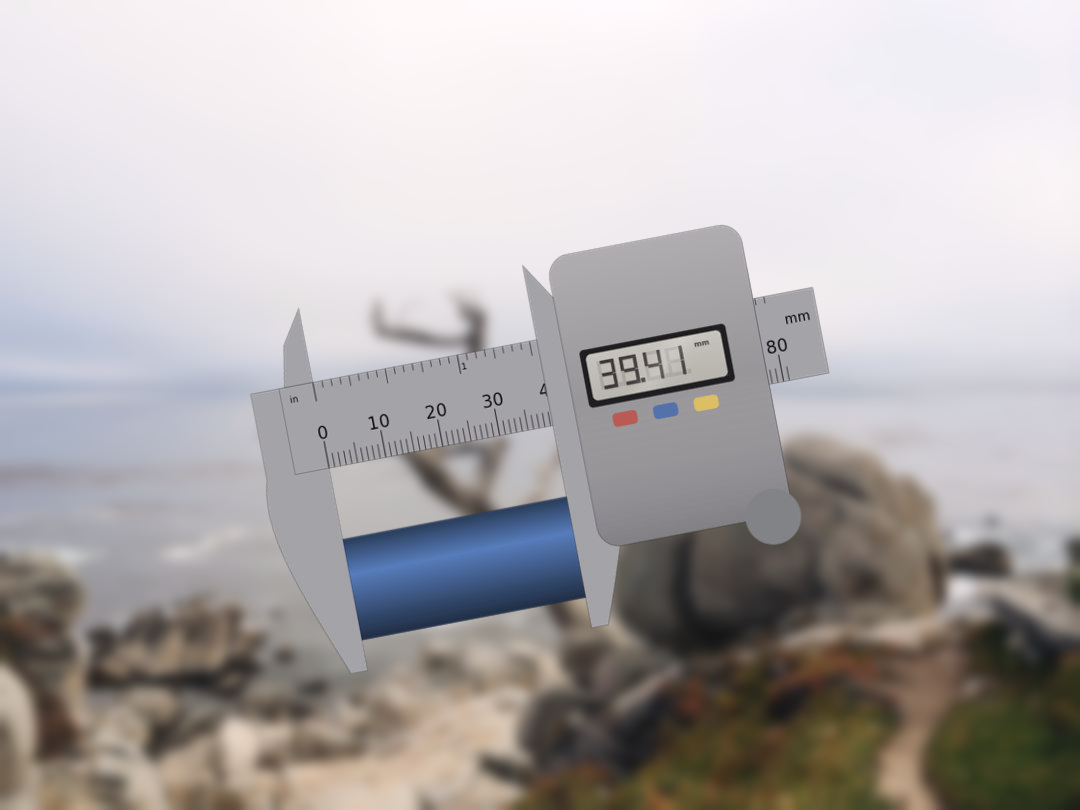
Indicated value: 39.41 mm
